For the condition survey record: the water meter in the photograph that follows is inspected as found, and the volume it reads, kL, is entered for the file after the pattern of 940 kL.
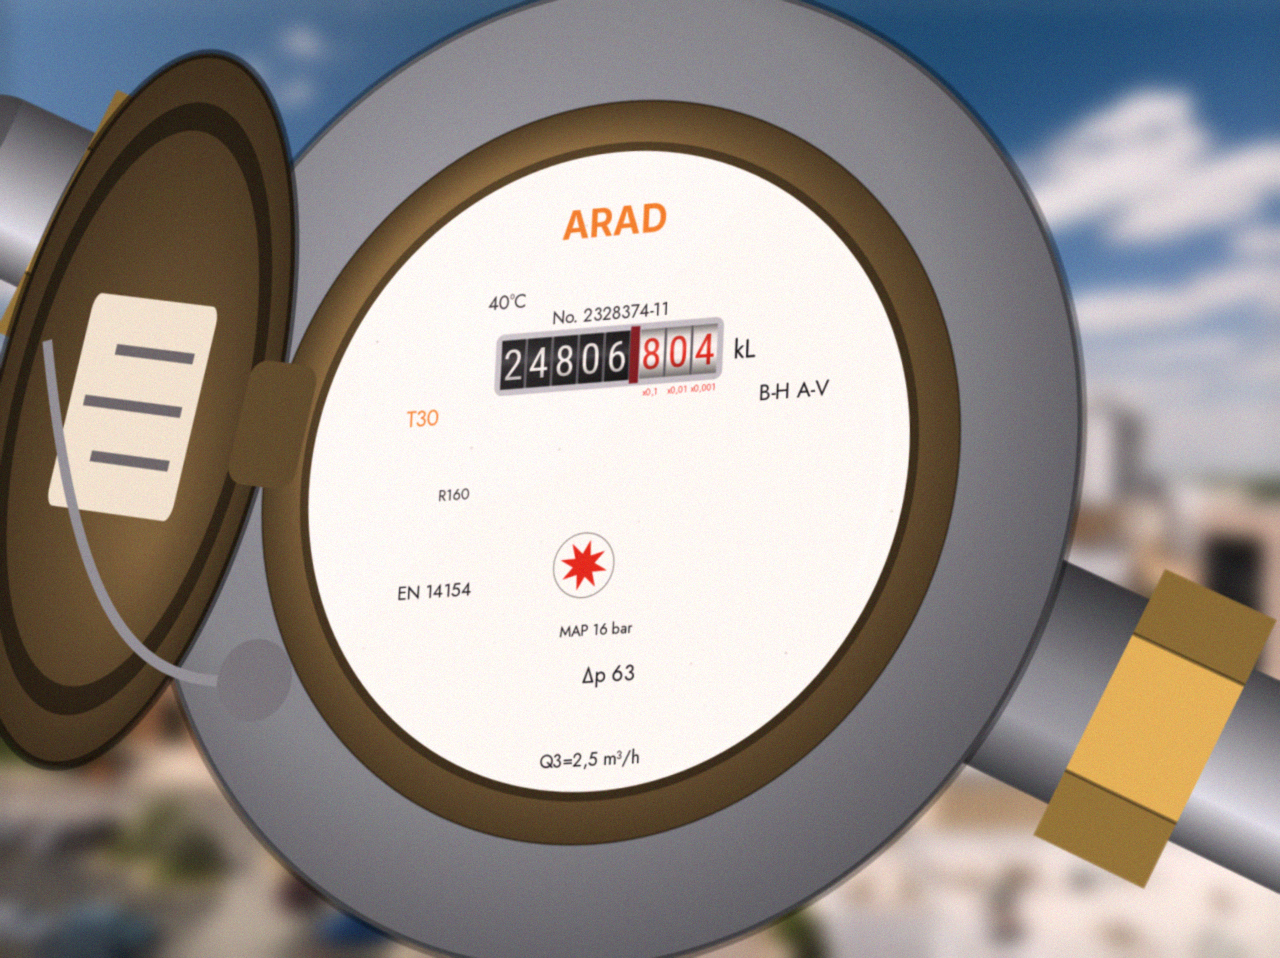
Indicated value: 24806.804 kL
